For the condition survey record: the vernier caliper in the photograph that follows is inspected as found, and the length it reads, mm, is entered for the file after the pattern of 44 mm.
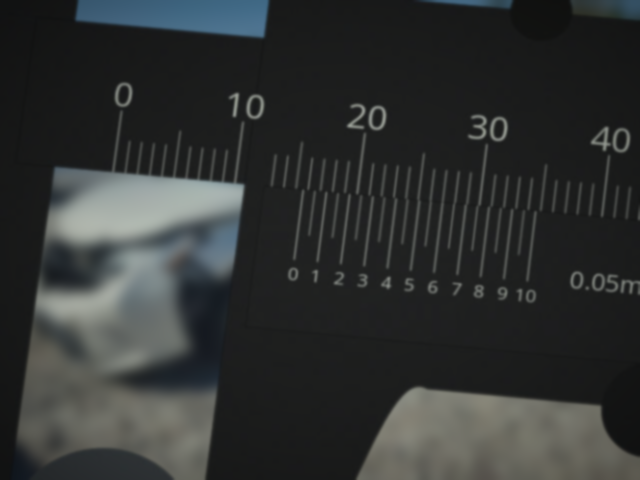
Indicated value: 15.6 mm
